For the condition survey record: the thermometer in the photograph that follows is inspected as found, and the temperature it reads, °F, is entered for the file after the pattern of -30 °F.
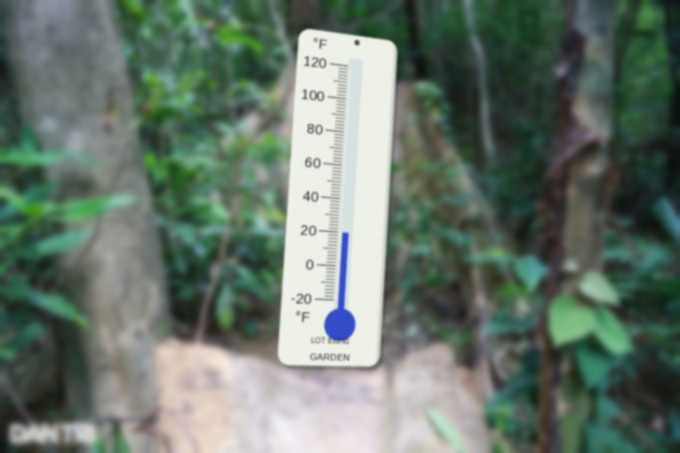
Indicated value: 20 °F
